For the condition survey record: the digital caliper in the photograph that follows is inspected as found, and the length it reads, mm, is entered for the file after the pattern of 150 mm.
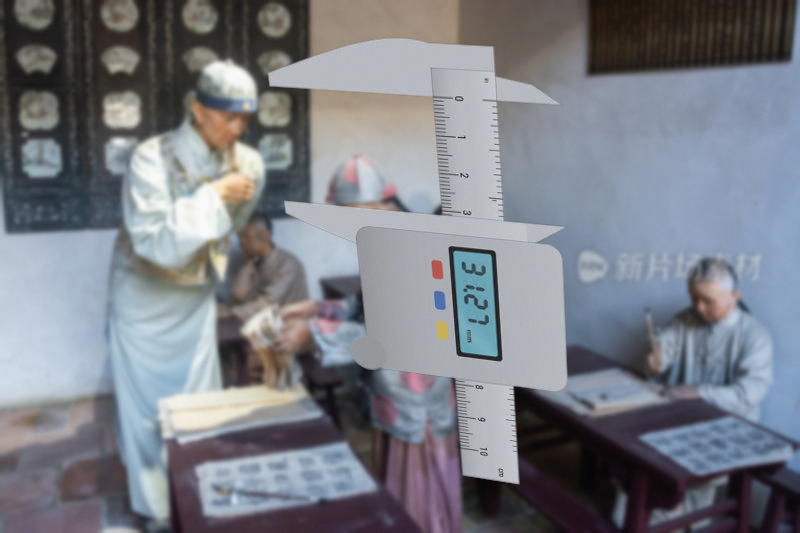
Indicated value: 31.27 mm
